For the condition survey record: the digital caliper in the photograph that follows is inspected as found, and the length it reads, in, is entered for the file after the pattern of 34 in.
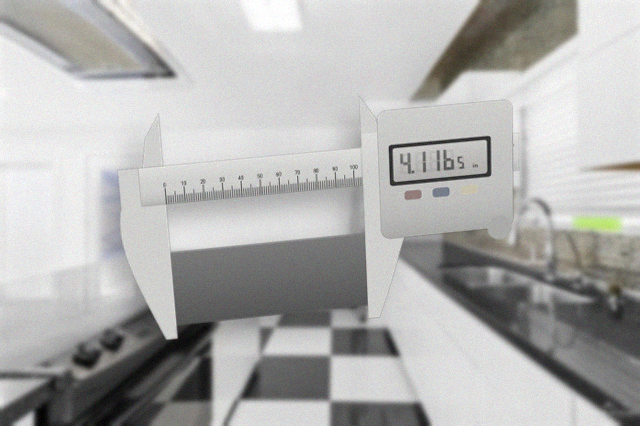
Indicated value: 4.1165 in
